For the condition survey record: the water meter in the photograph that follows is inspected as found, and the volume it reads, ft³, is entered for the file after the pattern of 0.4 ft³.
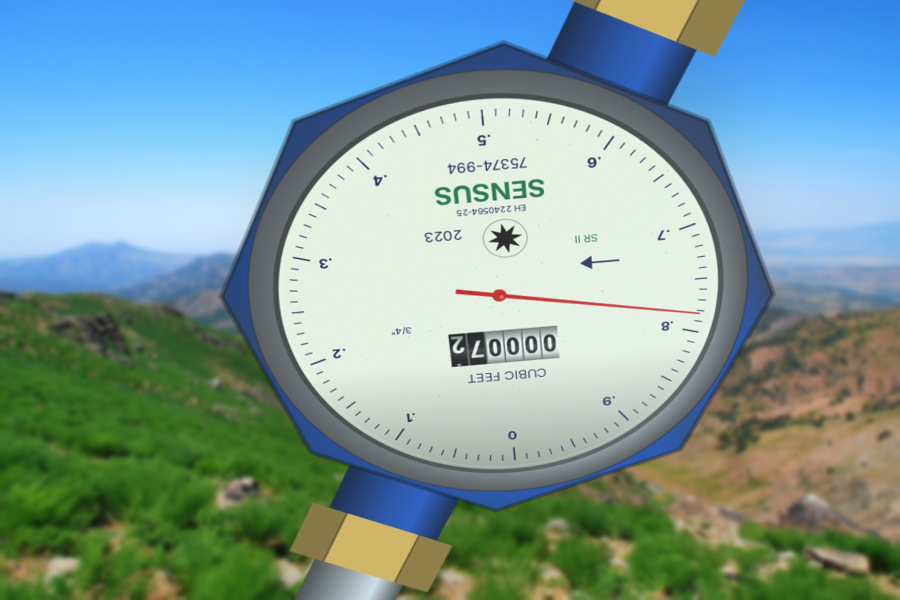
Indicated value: 71.78 ft³
